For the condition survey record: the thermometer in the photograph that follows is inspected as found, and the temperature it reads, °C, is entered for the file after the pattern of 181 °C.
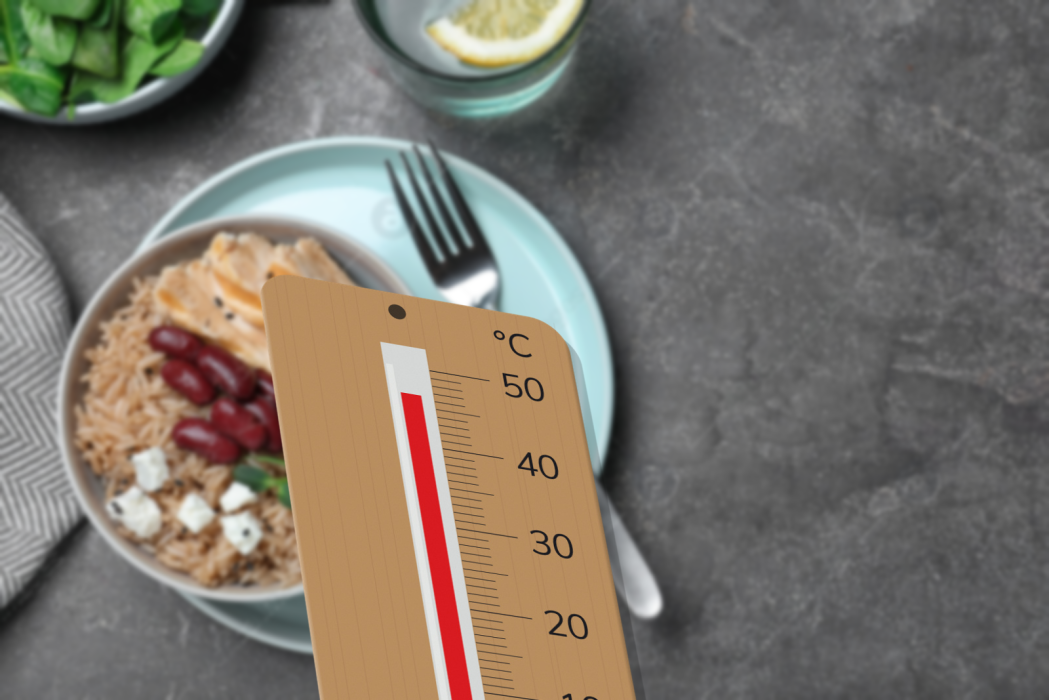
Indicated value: 46.5 °C
